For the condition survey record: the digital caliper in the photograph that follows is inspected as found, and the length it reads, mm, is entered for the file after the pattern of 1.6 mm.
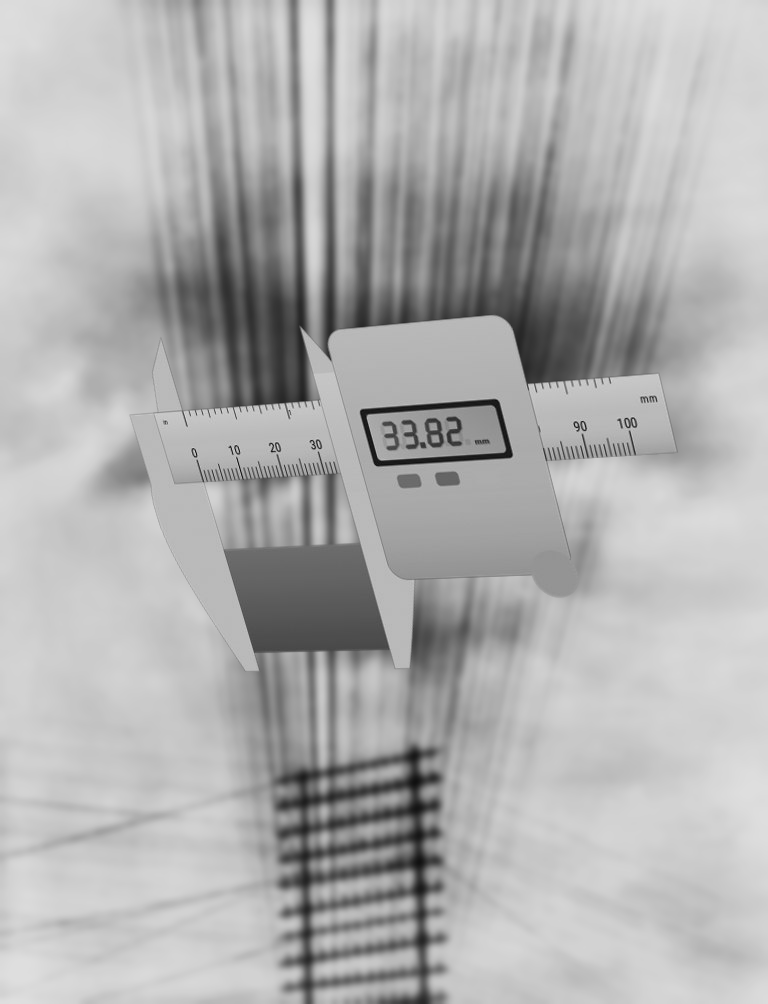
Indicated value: 33.82 mm
